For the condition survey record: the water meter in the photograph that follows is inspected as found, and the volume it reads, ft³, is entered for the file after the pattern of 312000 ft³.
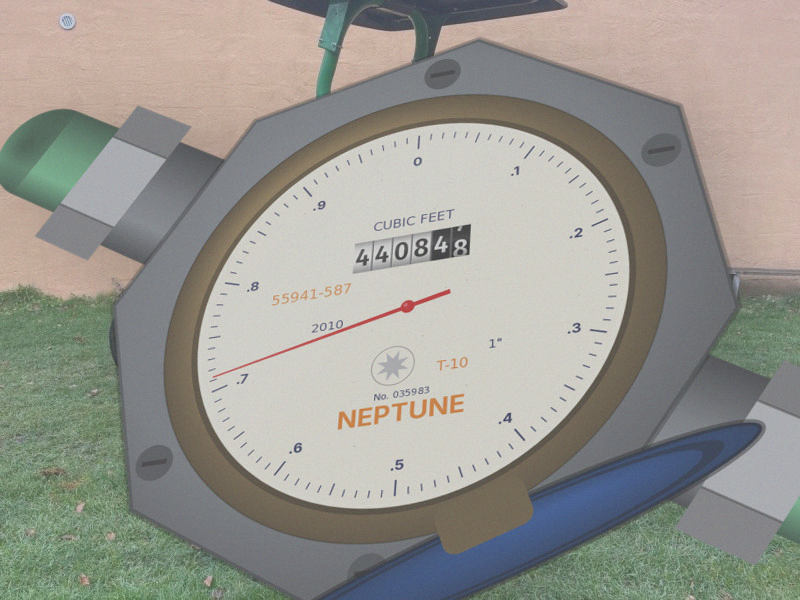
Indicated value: 440847.71 ft³
